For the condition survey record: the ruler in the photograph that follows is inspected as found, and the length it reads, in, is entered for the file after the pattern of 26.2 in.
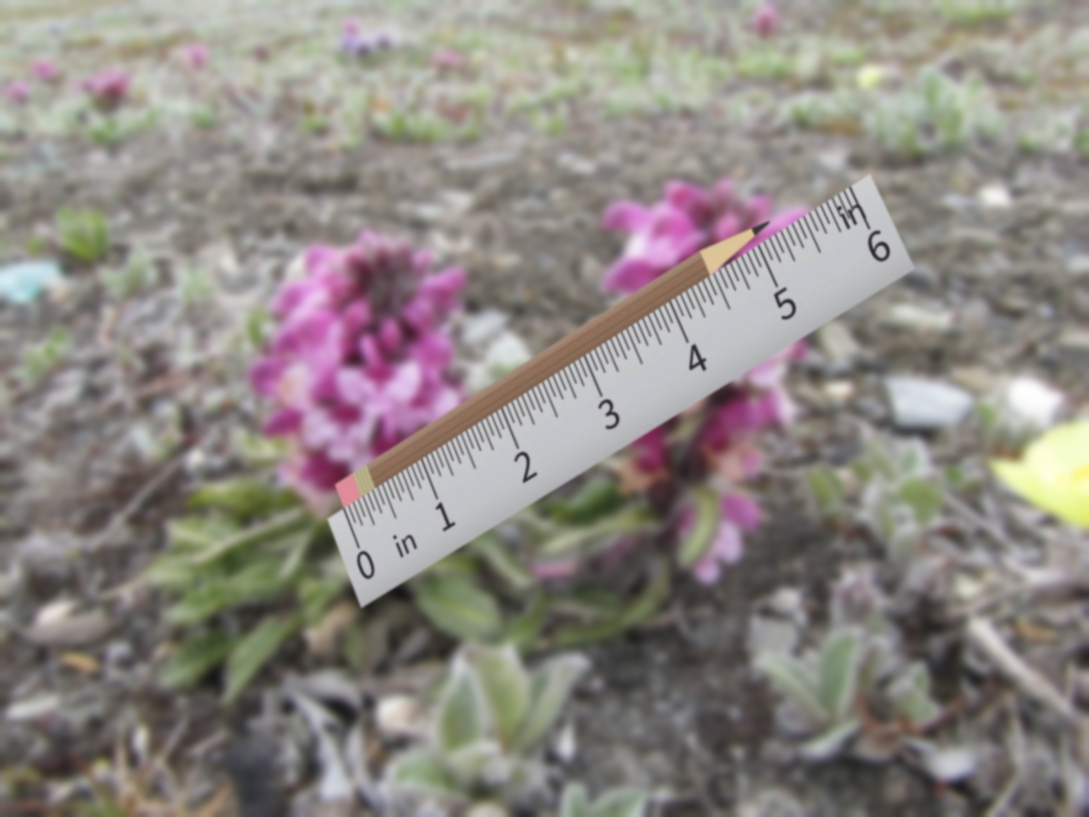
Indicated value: 5.1875 in
